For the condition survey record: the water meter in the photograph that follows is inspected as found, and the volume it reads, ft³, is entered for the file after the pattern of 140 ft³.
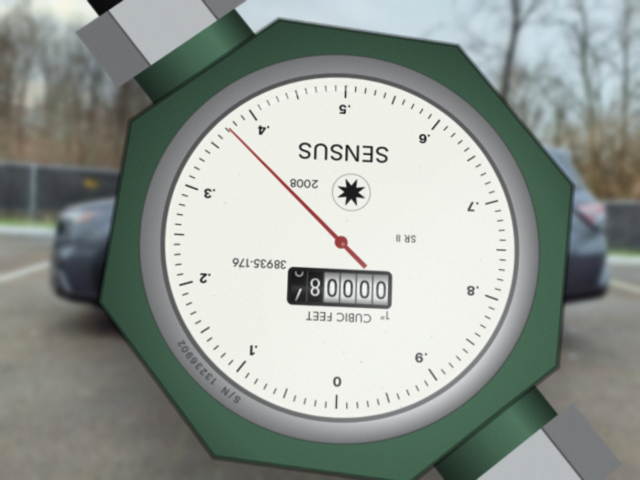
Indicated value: 87.37 ft³
